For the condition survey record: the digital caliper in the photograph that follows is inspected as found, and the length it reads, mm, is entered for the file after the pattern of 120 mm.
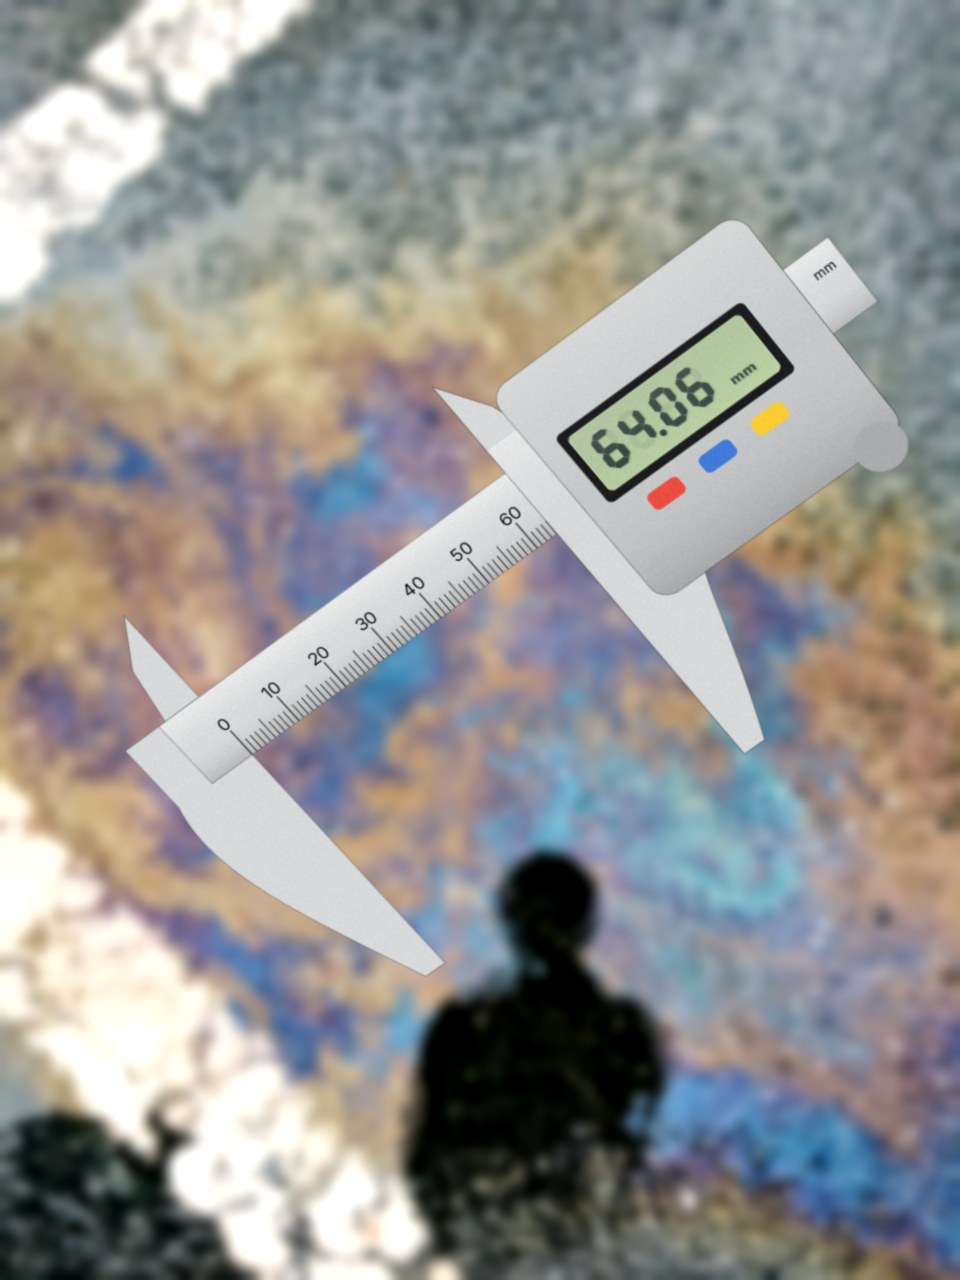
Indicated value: 64.06 mm
